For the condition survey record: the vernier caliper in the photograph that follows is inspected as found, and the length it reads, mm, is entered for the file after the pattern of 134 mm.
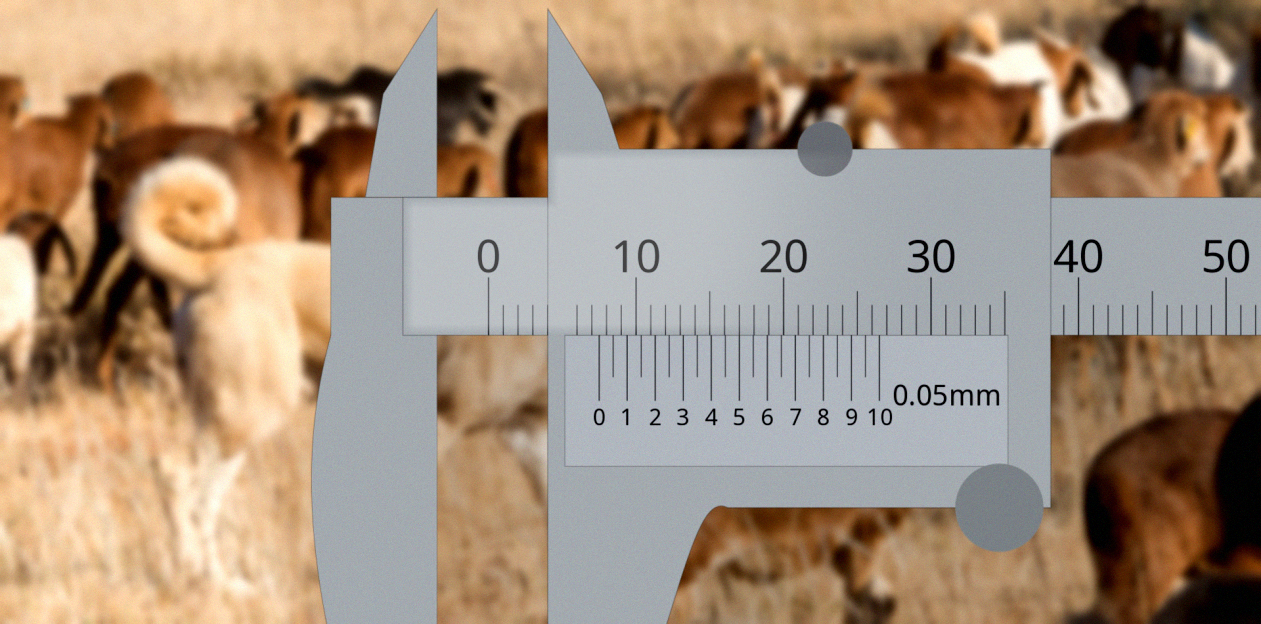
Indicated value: 7.5 mm
